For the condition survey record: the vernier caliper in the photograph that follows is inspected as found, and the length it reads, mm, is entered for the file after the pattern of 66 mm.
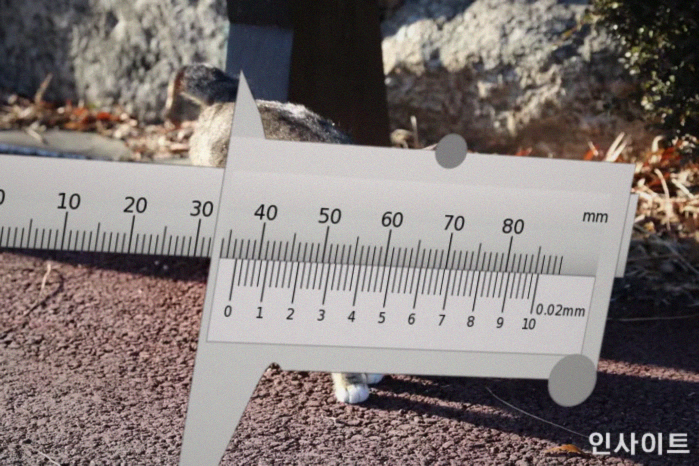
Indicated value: 36.5 mm
